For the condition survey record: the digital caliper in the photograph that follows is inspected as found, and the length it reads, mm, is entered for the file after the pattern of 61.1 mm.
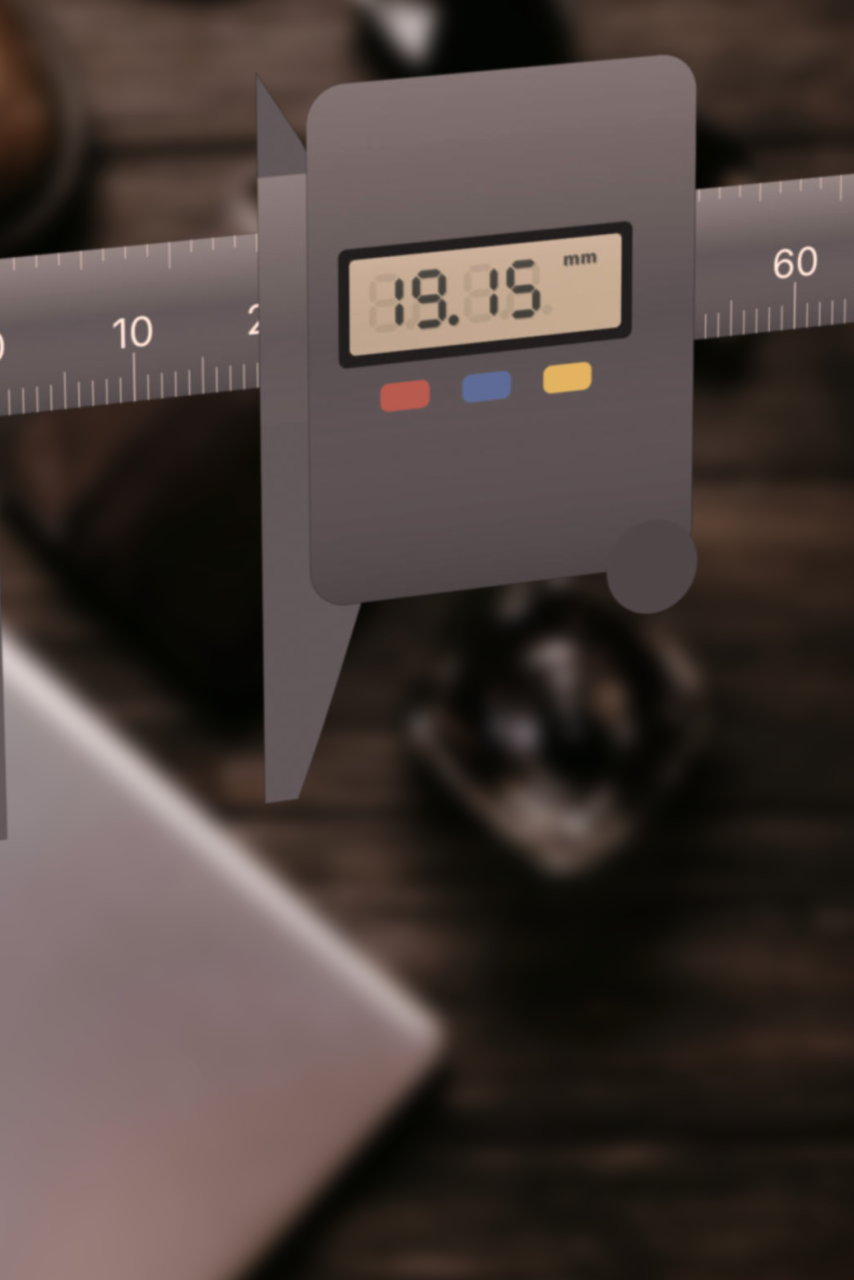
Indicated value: 19.15 mm
